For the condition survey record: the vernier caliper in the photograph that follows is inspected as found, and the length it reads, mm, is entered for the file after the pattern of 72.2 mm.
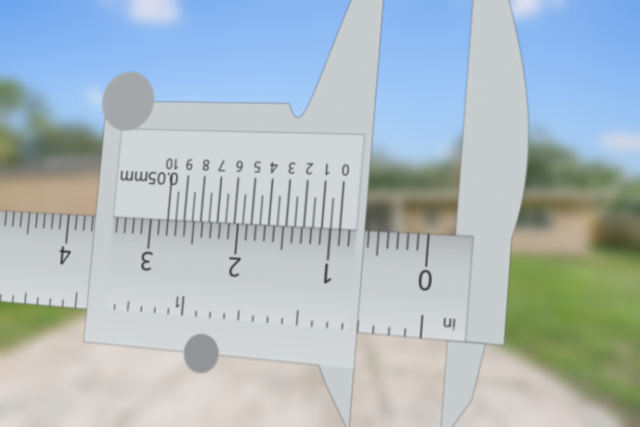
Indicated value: 9.0 mm
